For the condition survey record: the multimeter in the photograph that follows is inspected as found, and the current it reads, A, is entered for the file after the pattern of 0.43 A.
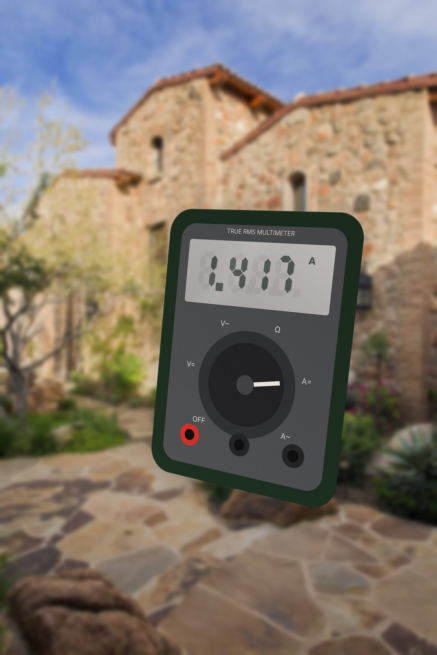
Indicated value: 1.417 A
